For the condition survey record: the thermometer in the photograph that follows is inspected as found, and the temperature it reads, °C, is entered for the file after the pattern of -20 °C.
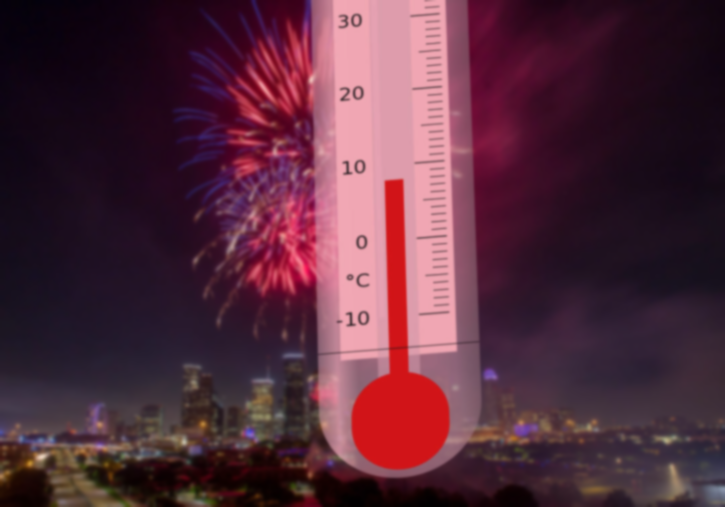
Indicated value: 8 °C
